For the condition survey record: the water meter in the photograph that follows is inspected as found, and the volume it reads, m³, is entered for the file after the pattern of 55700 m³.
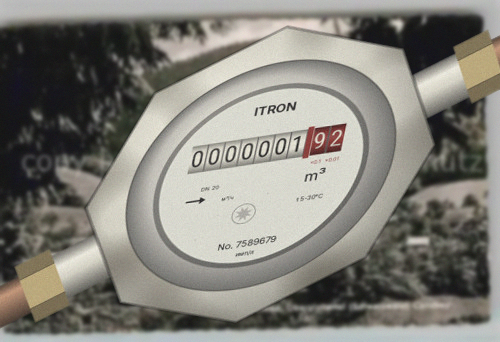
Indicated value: 1.92 m³
